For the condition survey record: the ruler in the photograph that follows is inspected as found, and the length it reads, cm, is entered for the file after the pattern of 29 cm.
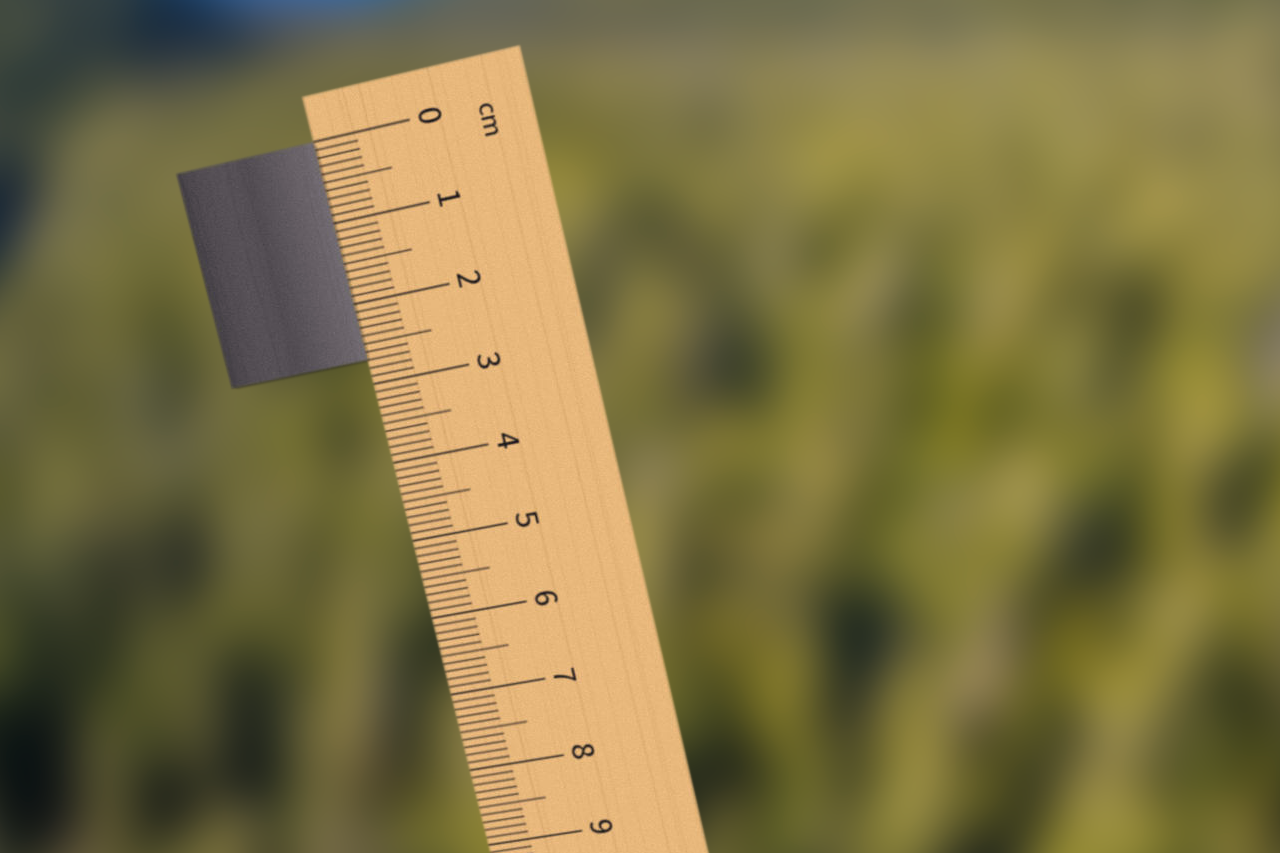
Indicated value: 2.7 cm
